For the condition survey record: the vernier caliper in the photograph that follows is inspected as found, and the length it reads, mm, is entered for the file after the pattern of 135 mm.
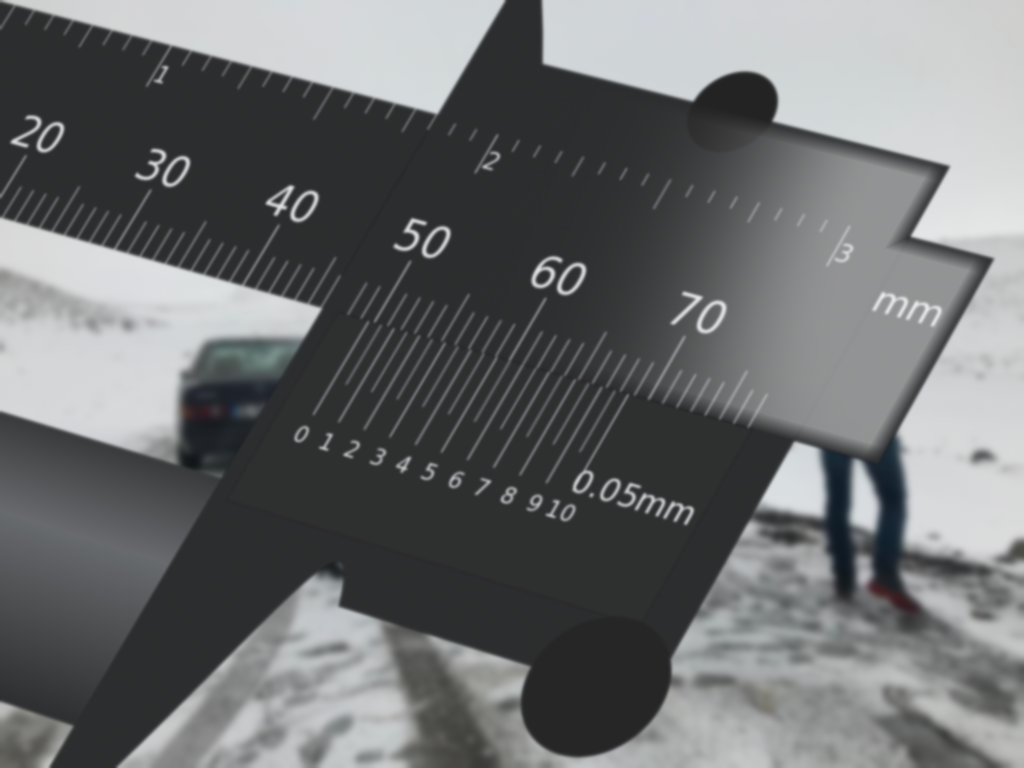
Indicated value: 49.6 mm
